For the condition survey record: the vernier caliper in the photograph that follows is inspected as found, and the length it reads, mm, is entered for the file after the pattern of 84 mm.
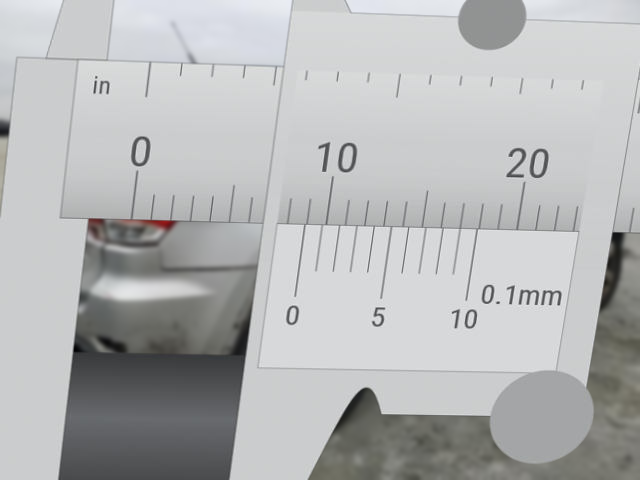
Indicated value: 8.9 mm
